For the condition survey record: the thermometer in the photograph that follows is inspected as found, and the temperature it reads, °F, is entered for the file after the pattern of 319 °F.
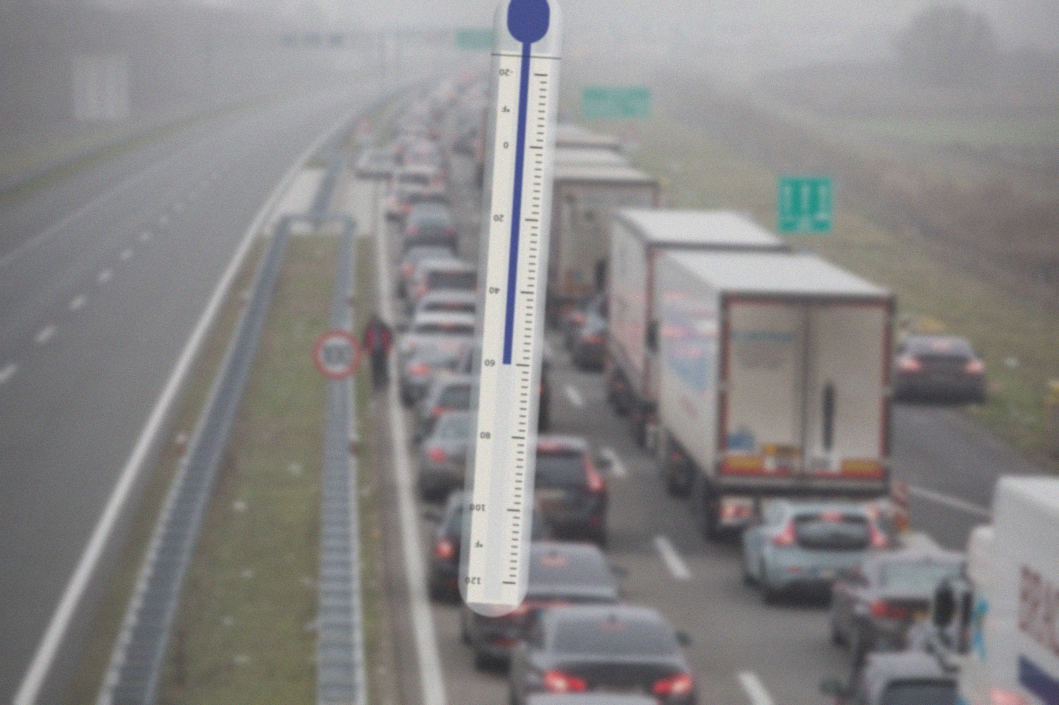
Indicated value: 60 °F
